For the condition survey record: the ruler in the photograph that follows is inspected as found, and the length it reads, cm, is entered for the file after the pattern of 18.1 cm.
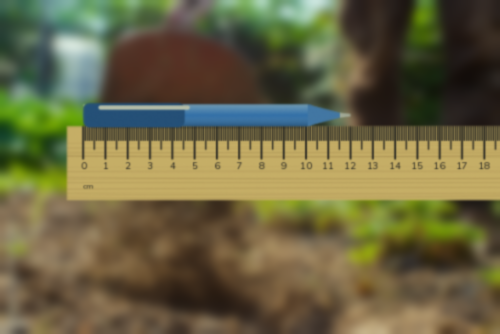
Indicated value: 12 cm
